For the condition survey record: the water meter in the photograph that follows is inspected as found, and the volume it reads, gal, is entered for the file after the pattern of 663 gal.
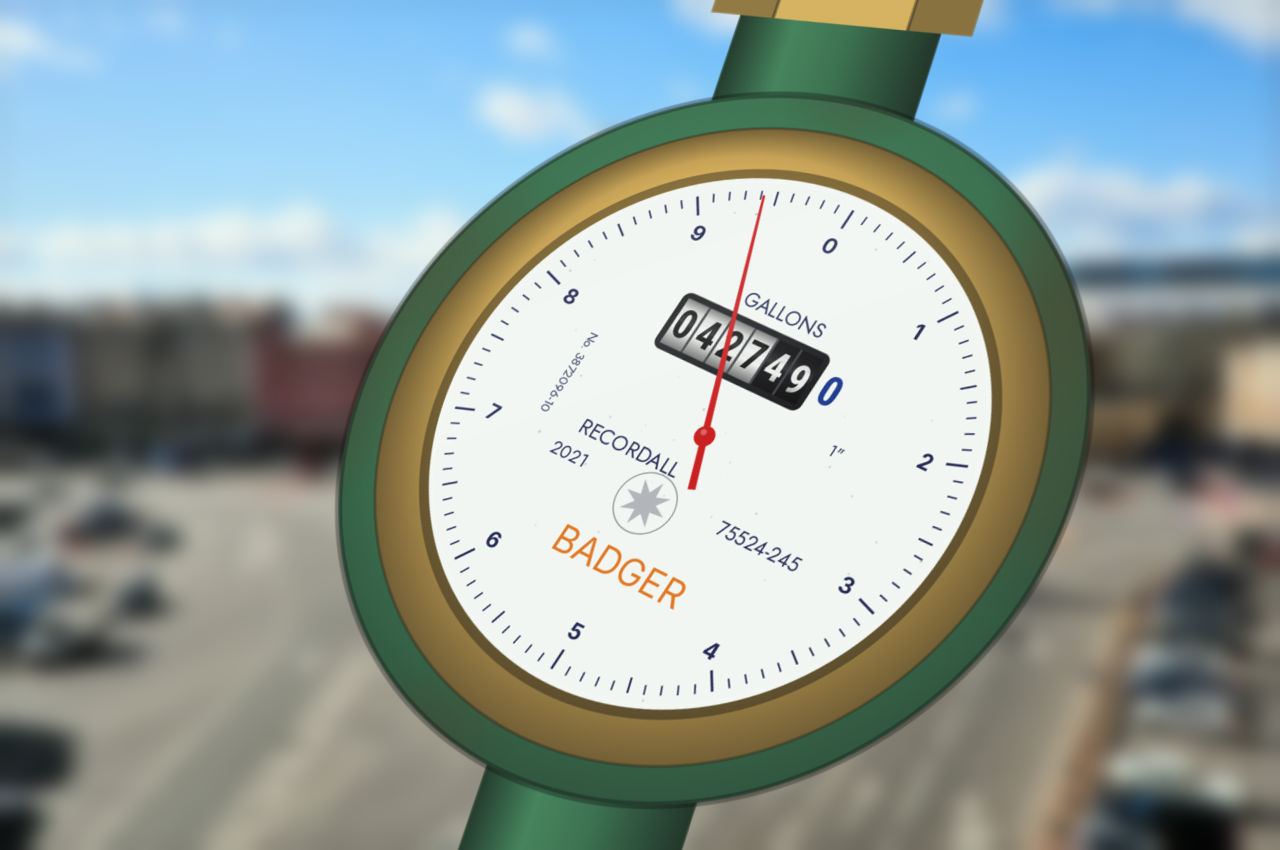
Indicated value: 427489.4 gal
